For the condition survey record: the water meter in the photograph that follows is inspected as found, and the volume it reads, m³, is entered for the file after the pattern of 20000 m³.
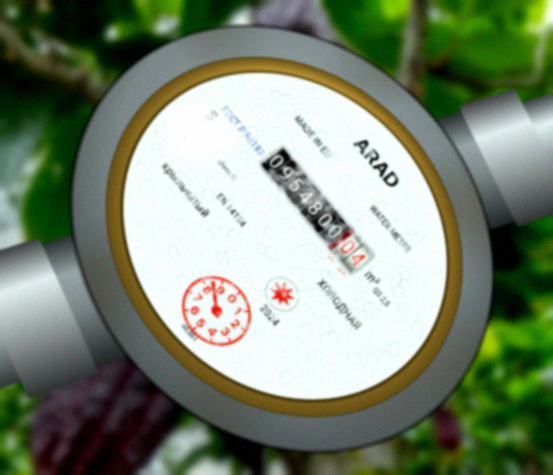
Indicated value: 954800.048 m³
